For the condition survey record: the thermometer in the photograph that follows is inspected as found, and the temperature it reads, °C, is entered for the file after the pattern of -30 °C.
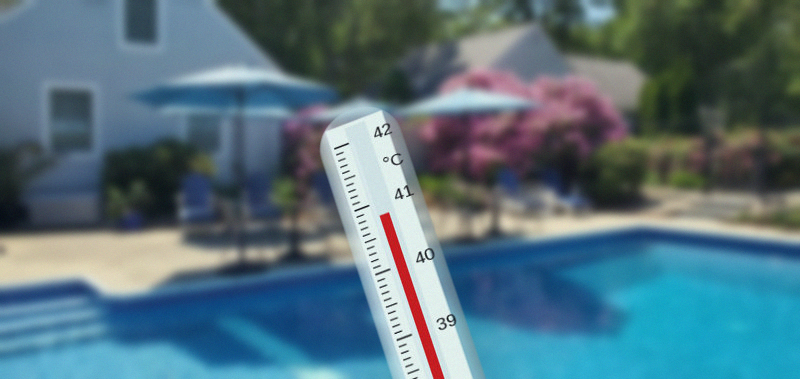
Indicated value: 40.8 °C
